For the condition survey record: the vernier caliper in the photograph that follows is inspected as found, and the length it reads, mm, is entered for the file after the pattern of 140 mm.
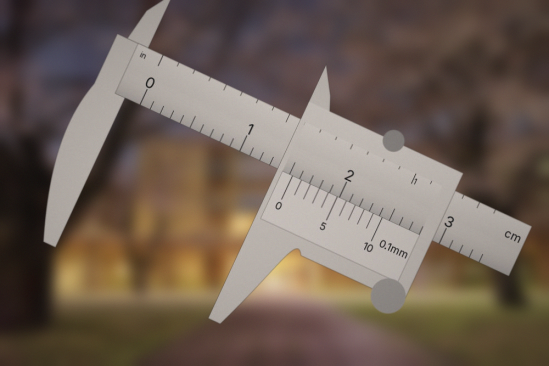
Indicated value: 15.3 mm
